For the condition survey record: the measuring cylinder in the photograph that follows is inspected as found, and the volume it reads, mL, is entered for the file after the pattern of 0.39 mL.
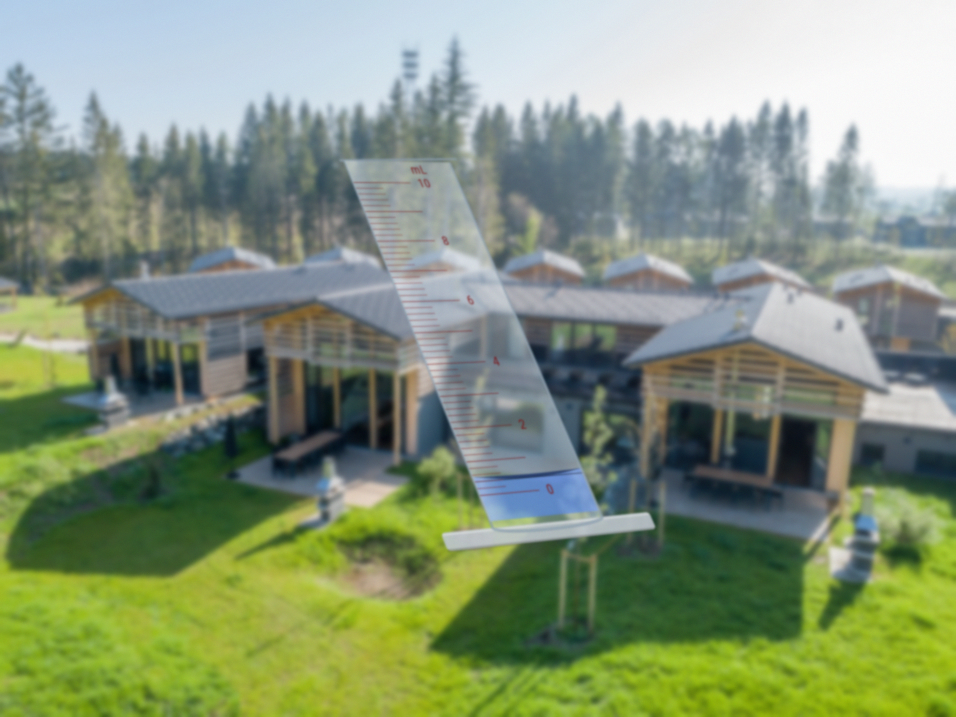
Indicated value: 0.4 mL
